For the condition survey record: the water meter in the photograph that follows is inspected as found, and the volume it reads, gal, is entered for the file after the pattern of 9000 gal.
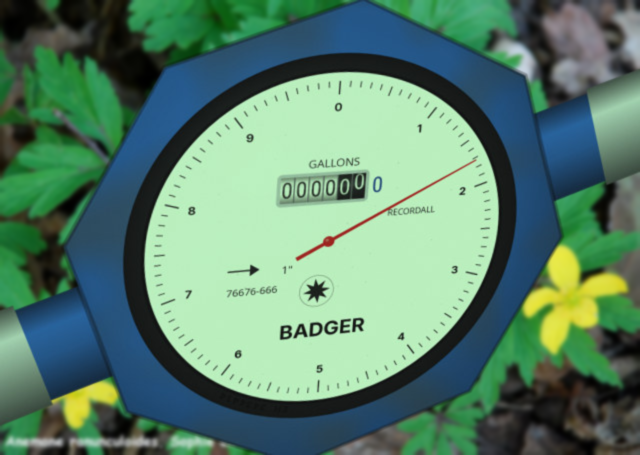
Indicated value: 1.7 gal
